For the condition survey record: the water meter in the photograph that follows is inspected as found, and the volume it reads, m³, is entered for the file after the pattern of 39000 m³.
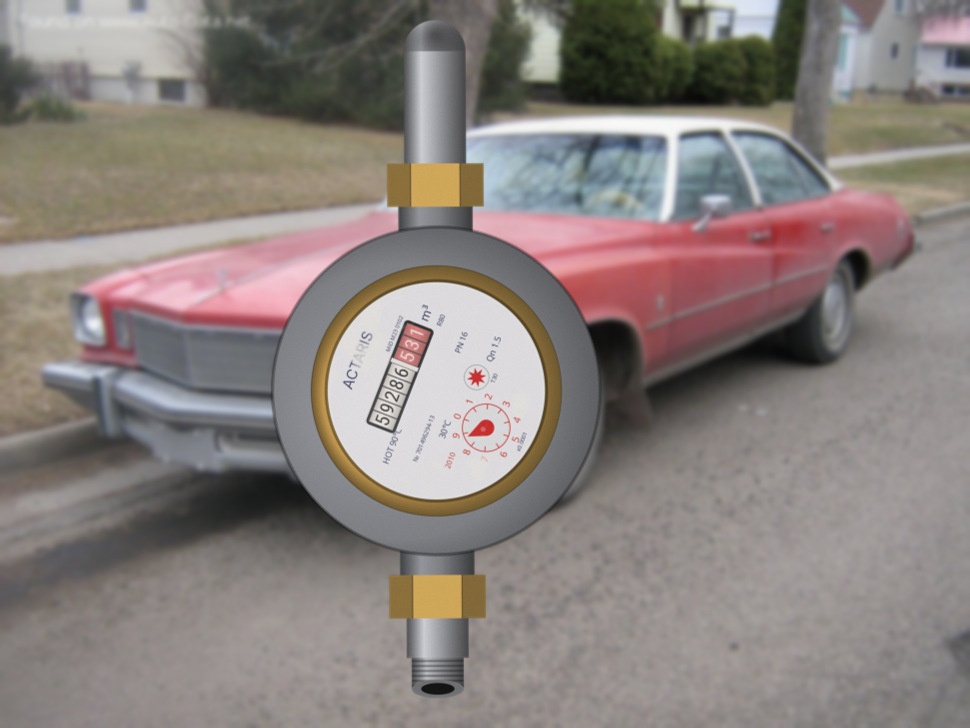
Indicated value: 59286.5318 m³
